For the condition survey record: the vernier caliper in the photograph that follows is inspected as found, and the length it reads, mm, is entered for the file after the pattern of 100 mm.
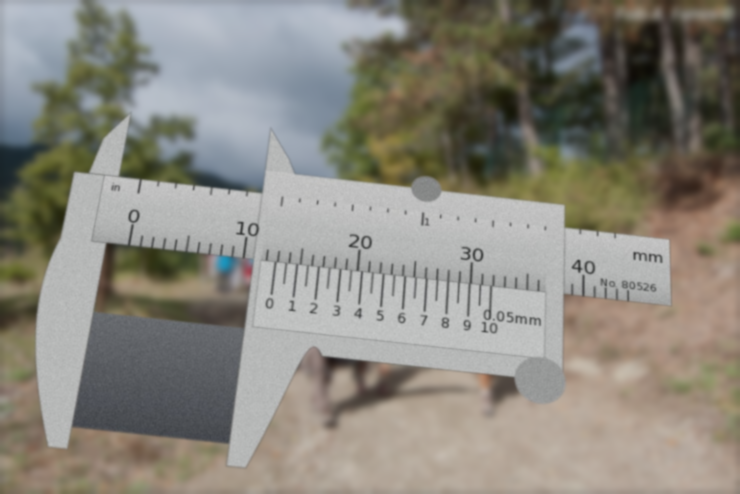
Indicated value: 12.8 mm
